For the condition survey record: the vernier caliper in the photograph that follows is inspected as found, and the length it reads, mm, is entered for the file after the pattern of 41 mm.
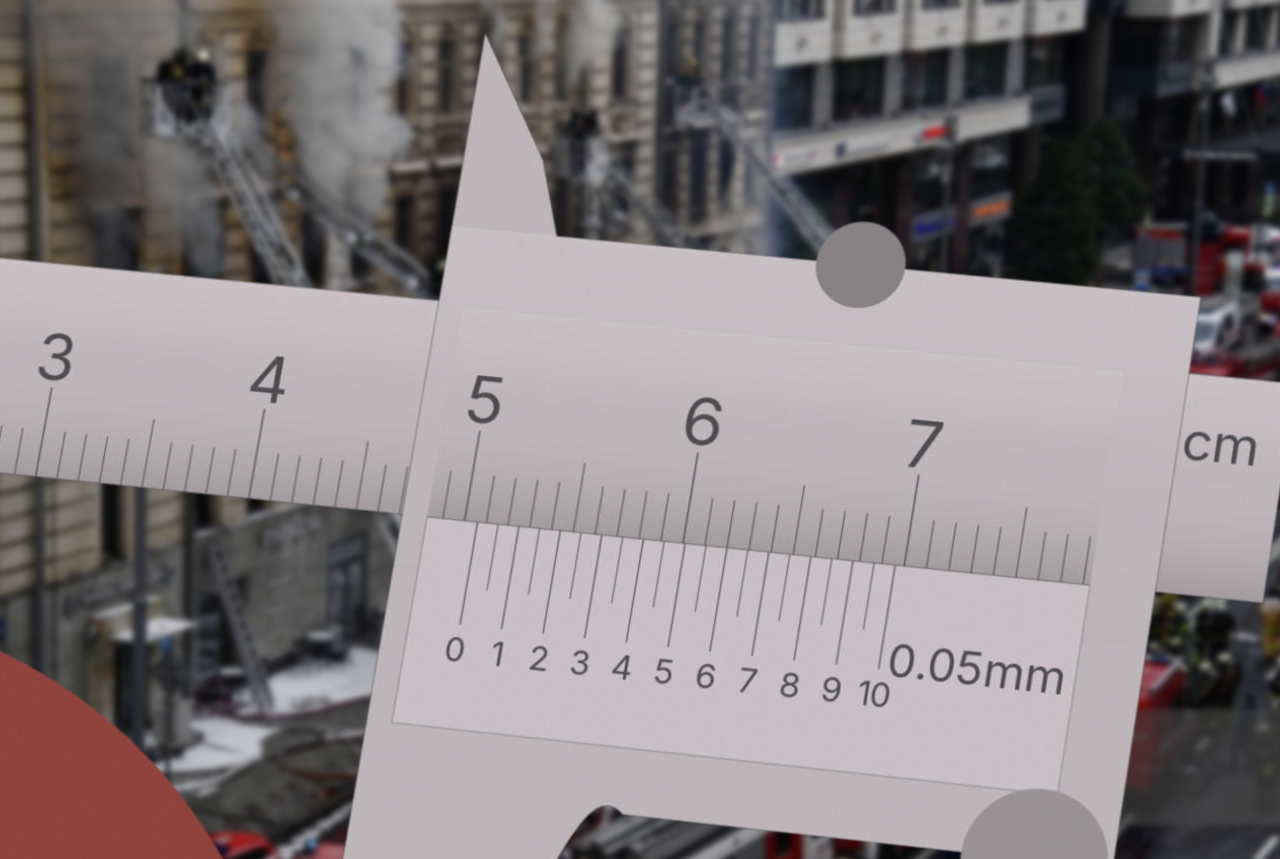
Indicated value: 50.6 mm
